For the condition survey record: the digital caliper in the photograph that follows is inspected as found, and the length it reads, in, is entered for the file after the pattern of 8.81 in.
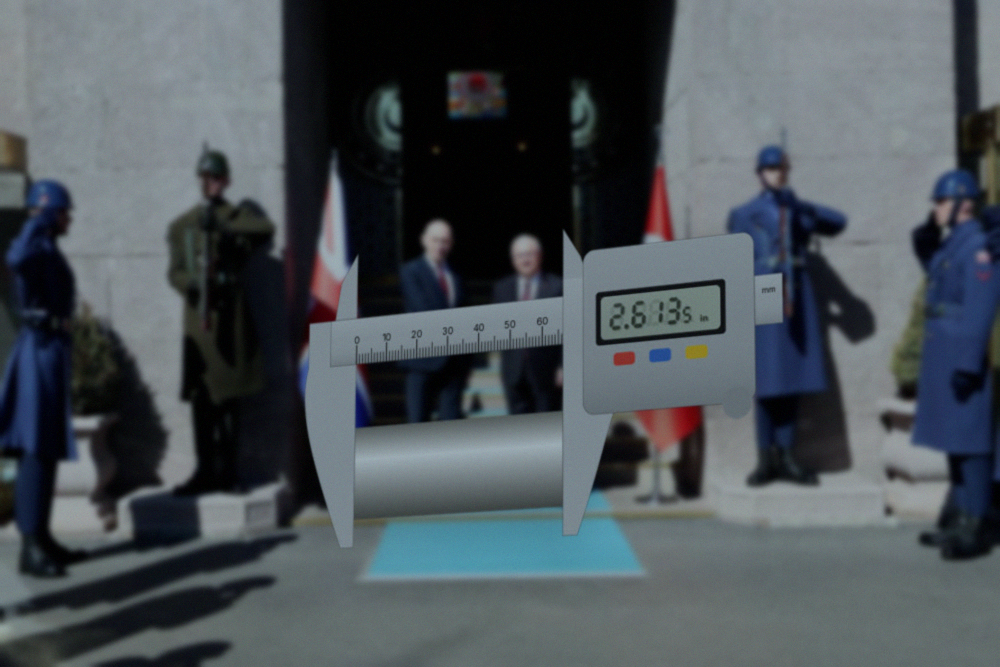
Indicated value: 2.6135 in
